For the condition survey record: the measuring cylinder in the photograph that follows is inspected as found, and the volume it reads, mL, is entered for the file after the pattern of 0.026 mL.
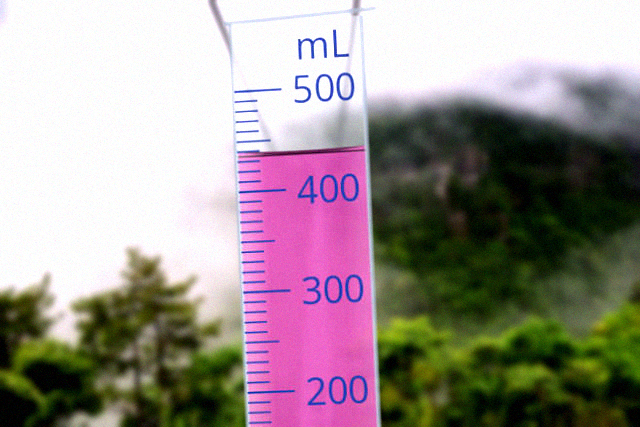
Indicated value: 435 mL
